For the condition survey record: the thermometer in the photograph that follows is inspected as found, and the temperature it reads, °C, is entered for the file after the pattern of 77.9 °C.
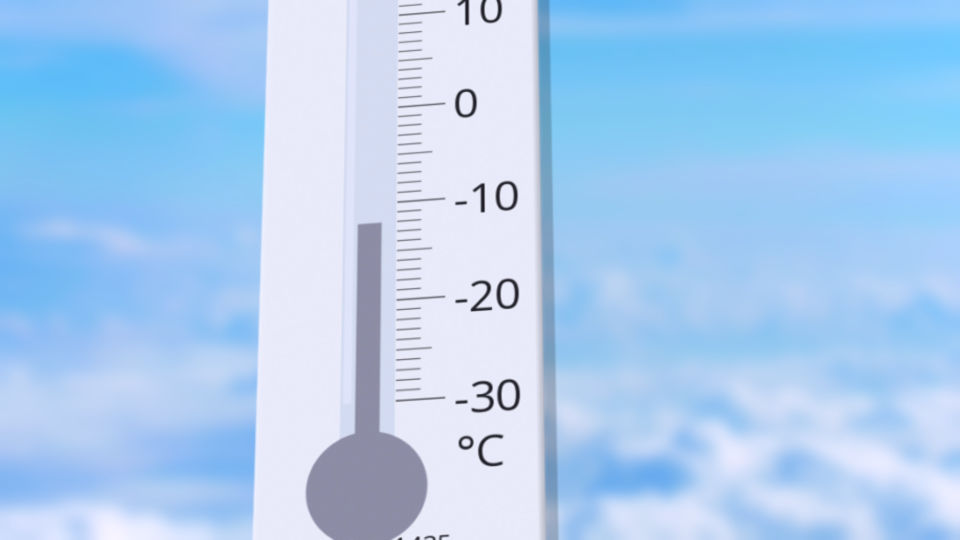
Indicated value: -12 °C
